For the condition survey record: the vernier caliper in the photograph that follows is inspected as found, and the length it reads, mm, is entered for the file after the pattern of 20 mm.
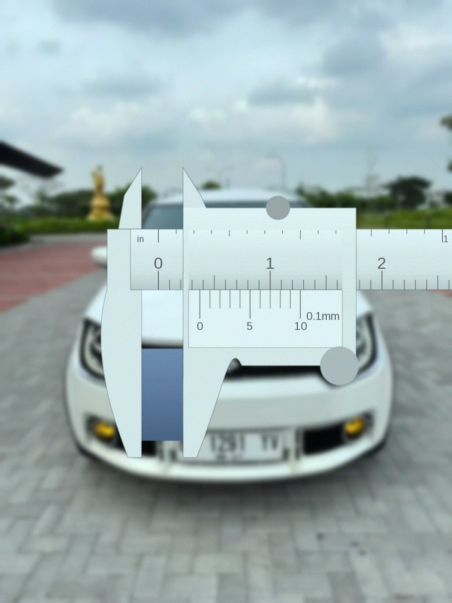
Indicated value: 3.7 mm
